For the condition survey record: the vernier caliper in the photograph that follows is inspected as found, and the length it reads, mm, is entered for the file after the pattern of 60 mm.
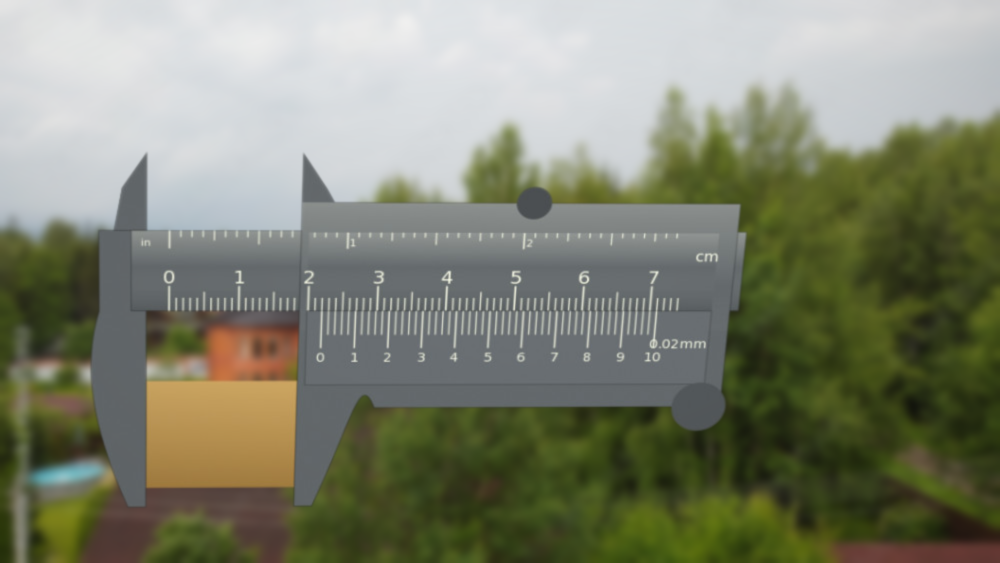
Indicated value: 22.0 mm
